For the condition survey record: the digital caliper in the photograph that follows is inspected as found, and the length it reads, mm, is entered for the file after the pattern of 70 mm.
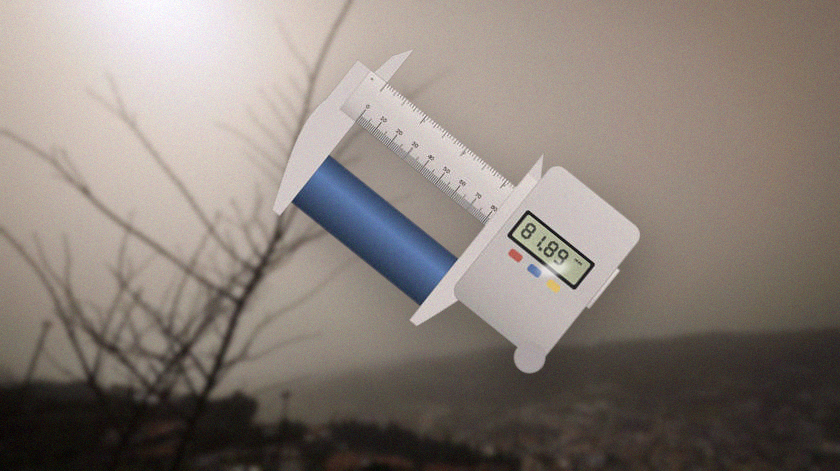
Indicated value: 81.89 mm
